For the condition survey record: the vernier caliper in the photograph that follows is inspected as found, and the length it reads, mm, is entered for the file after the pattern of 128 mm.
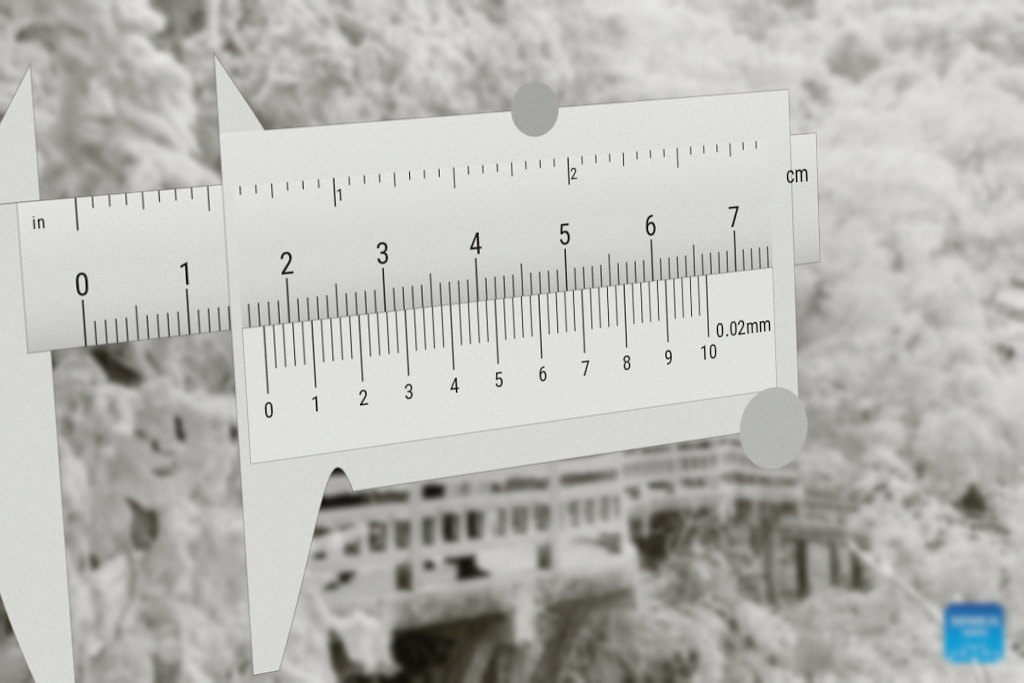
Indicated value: 17.4 mm
